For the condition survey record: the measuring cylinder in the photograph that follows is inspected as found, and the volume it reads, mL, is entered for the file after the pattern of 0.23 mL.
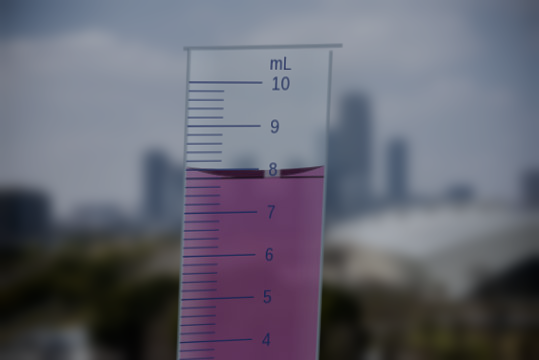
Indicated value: 7.8 mL
